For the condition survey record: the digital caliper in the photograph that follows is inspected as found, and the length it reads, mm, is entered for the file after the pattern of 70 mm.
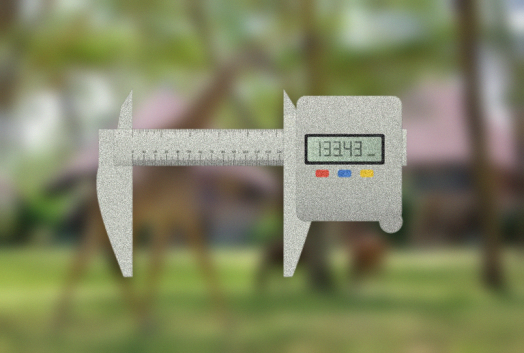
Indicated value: 133.43 mm
